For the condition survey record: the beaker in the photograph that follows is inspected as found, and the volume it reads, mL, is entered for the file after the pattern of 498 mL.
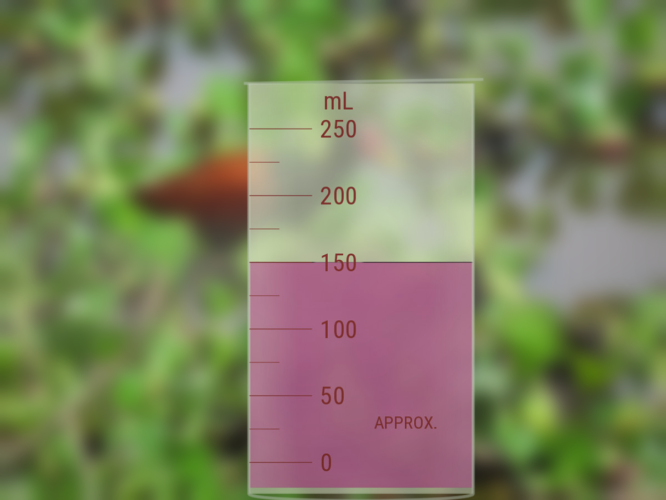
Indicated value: 150 mL
